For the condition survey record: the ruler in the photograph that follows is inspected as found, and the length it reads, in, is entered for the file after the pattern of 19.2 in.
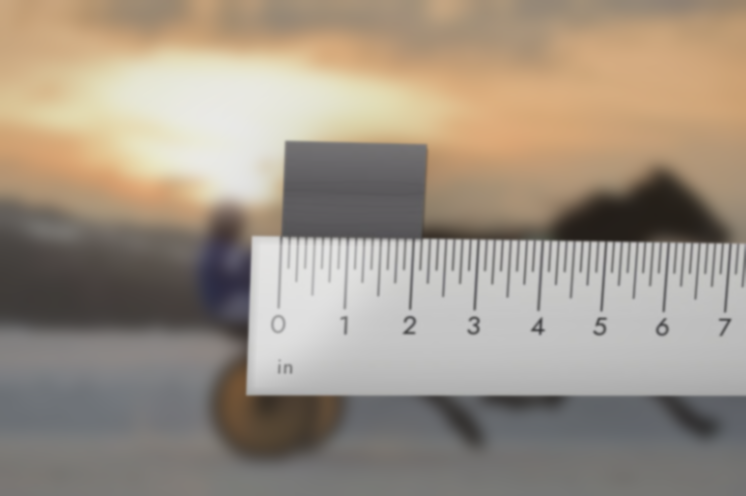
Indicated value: 2.125 in
